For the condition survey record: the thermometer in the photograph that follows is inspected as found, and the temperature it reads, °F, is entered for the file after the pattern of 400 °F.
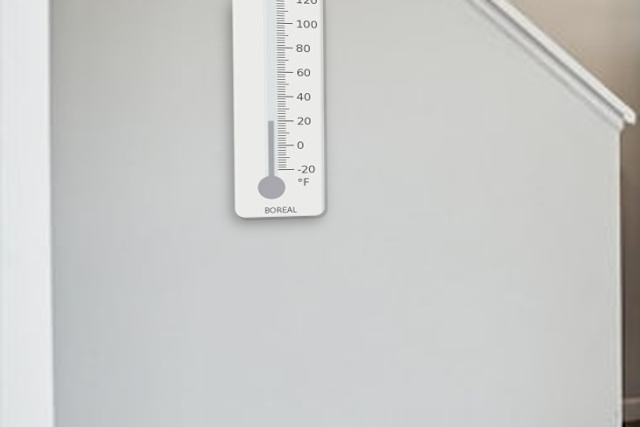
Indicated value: 20 °F
